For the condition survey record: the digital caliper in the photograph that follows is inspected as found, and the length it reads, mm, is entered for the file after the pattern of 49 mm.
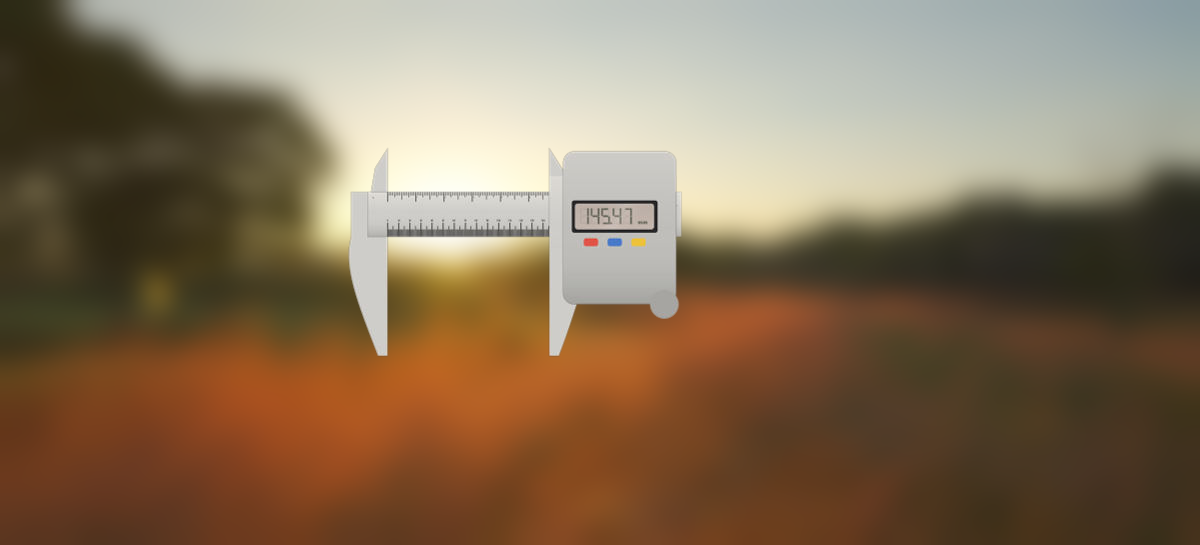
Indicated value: 145.47 mm
